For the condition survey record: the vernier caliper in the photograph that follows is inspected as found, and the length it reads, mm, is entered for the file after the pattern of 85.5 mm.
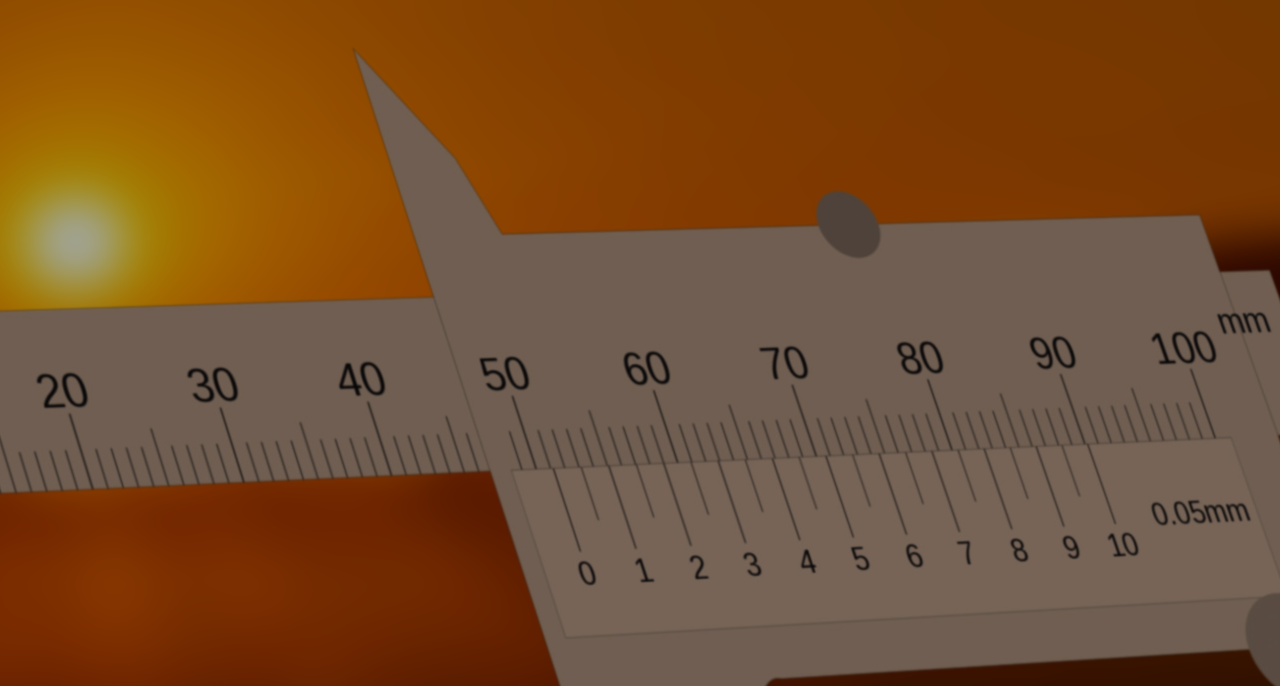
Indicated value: 51.2 mm
